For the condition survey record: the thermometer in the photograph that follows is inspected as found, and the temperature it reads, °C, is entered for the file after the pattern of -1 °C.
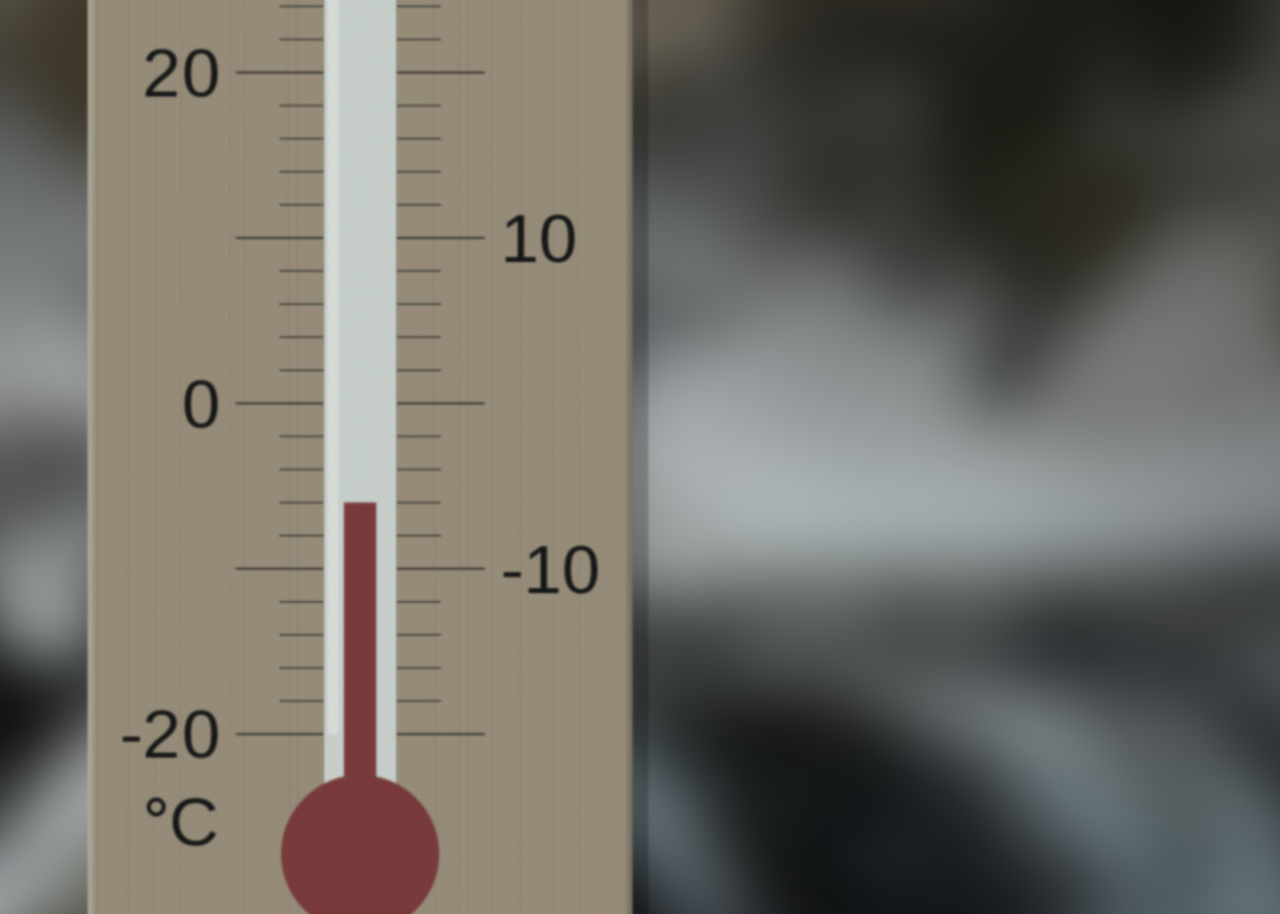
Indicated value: -6 °C
